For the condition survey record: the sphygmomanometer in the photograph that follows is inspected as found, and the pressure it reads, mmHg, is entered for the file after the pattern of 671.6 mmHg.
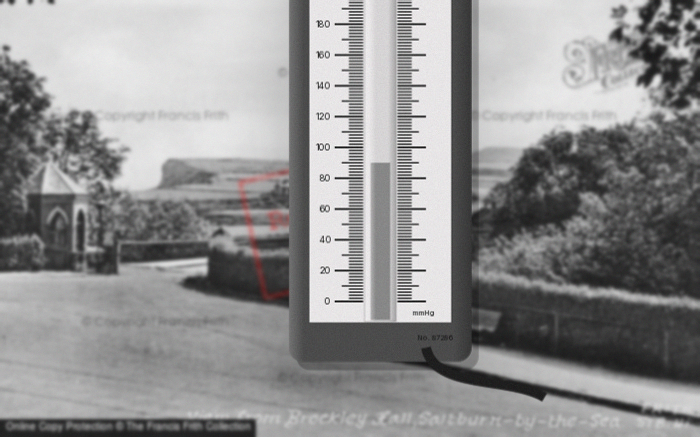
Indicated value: 90 mmHg
